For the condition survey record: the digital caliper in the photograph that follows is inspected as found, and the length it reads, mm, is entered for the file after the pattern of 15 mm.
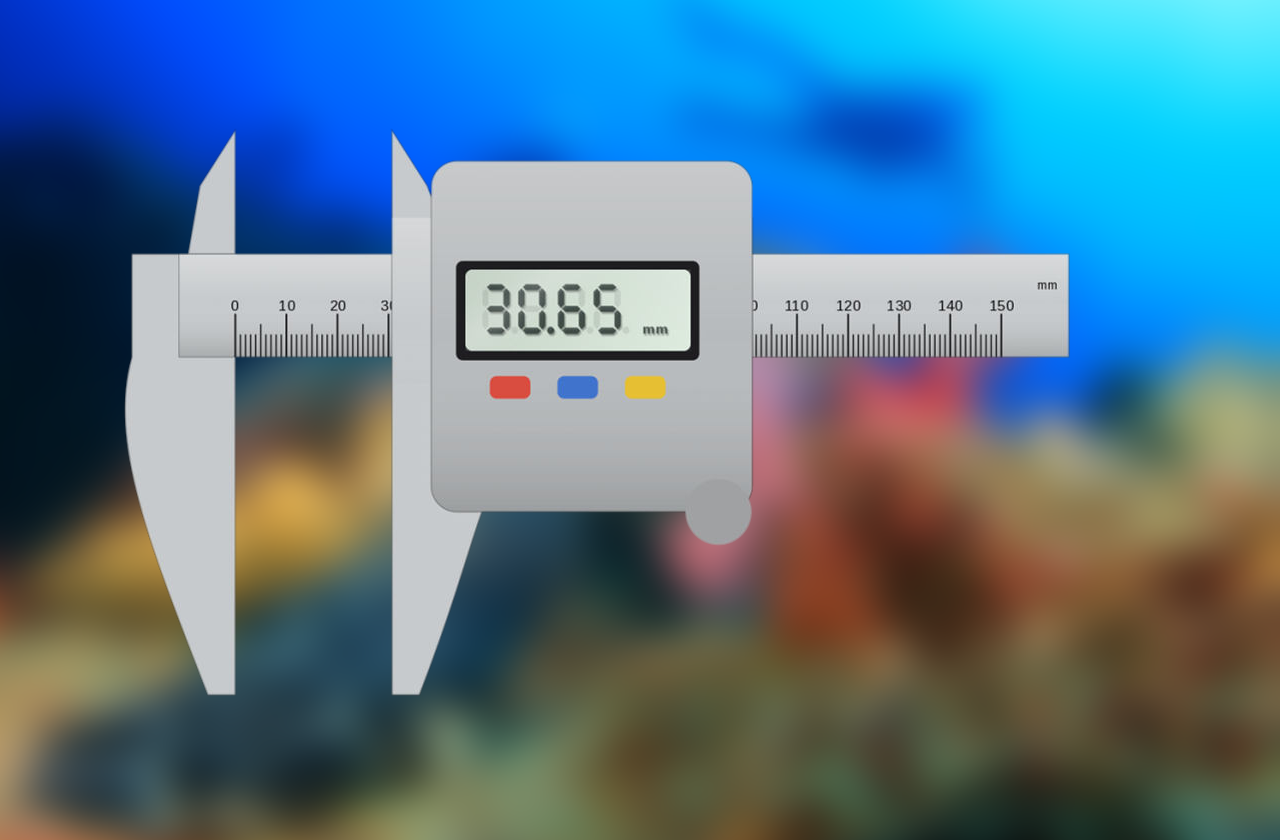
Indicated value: 30.65 mm
